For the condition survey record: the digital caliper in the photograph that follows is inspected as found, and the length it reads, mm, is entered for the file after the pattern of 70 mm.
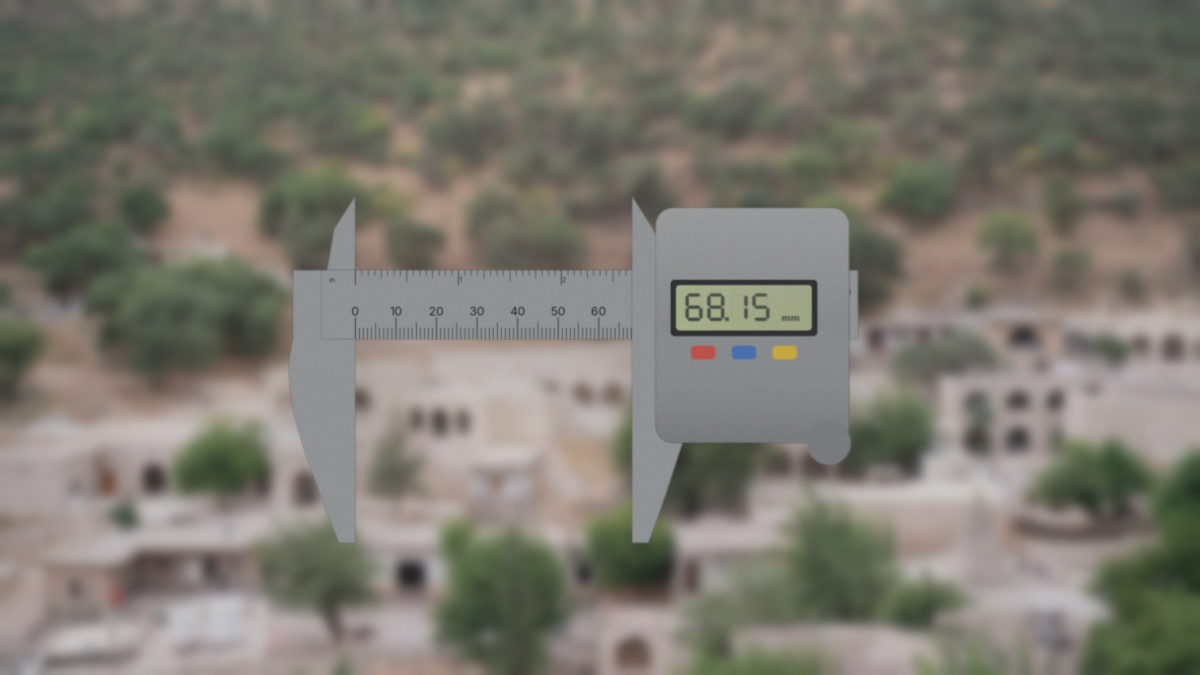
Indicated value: 68.15 mm
